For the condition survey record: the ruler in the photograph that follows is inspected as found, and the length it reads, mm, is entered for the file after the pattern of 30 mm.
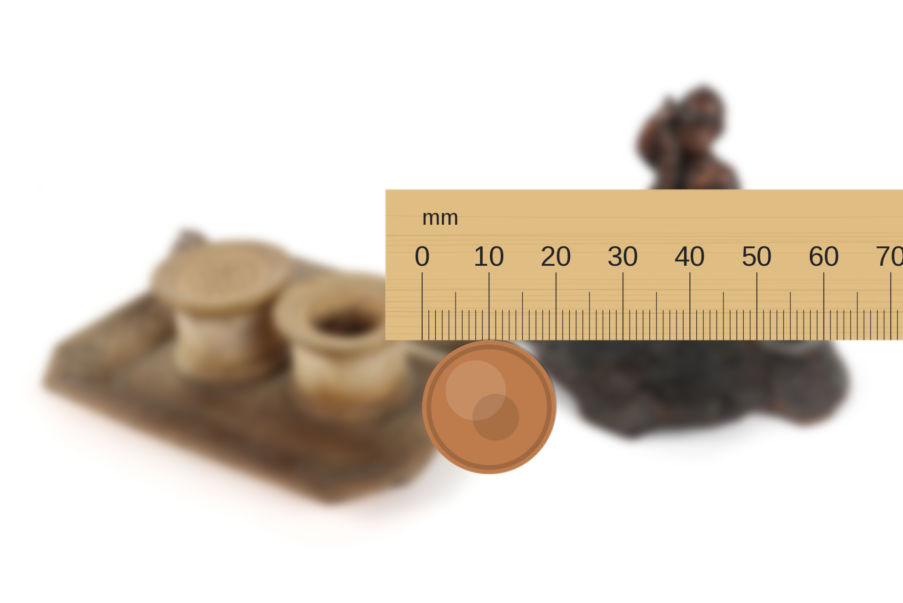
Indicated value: 20 mm
